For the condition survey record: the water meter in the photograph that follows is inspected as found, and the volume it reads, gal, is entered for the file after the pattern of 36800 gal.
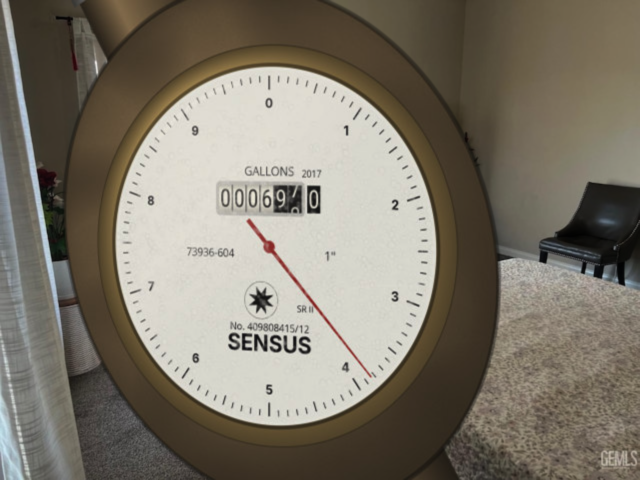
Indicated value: 6973.8 gal
